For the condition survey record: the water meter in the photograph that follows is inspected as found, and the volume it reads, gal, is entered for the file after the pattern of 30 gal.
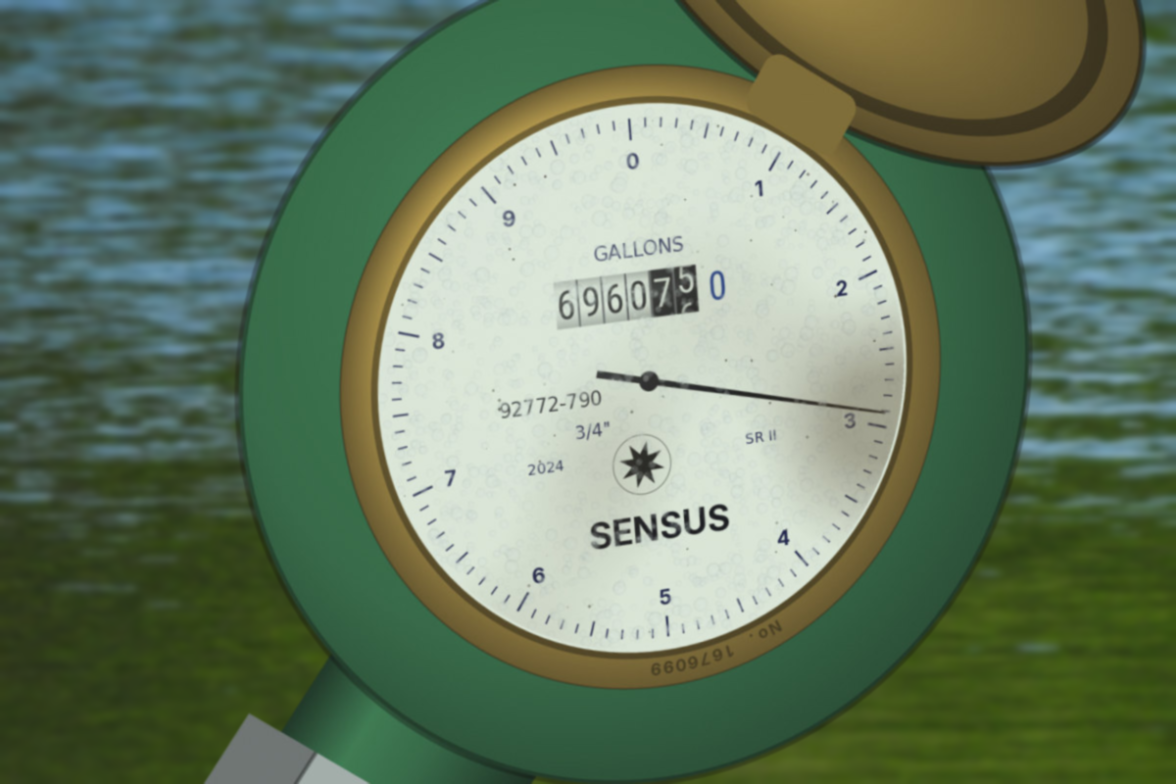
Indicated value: 6960752.9 gal
